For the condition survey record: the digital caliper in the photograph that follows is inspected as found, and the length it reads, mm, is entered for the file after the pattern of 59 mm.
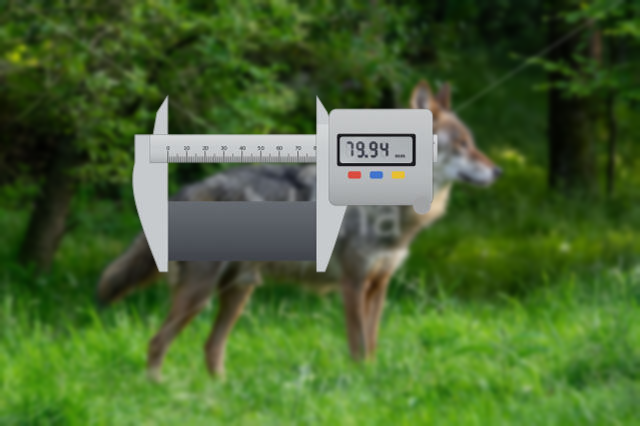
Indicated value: 79.94 mm
